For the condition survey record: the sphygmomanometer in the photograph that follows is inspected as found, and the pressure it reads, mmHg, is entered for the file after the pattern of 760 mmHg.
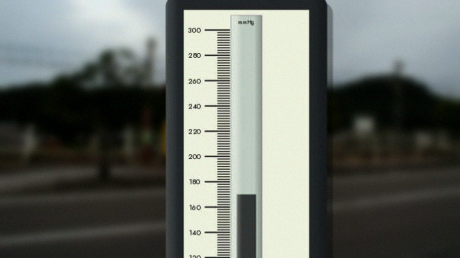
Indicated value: 170 mmHg
